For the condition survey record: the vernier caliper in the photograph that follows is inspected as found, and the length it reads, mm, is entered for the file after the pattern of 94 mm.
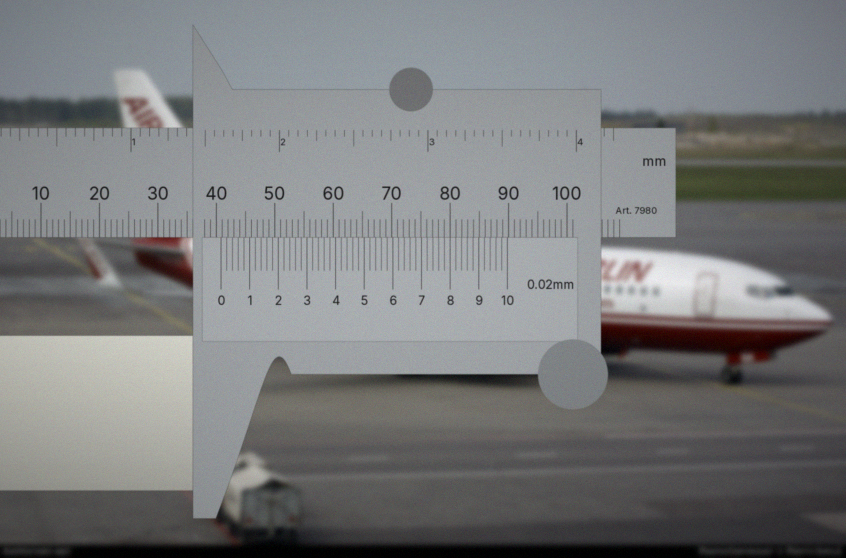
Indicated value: 40.8 mm
